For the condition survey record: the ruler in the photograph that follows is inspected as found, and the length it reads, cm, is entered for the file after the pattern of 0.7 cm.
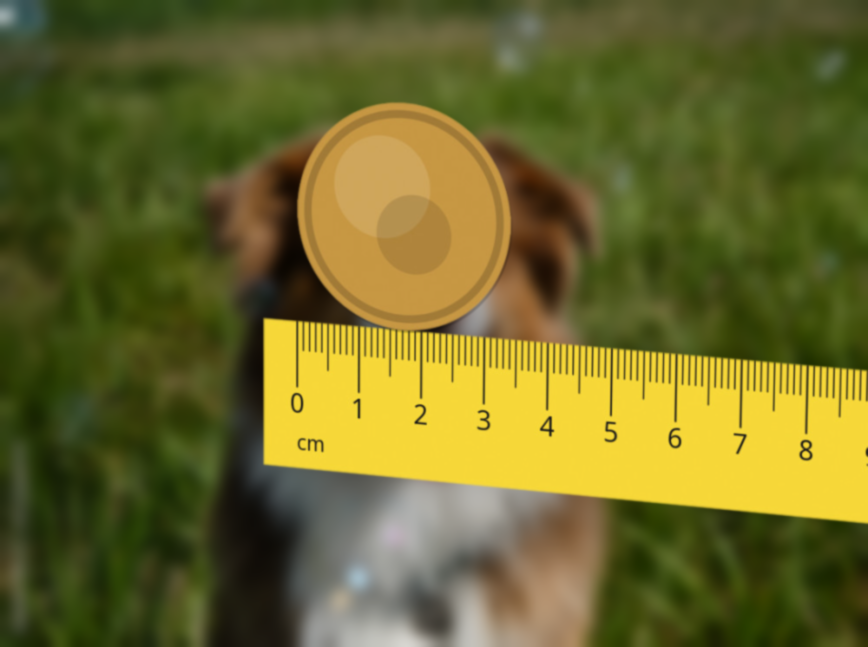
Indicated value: 3.4 cm
